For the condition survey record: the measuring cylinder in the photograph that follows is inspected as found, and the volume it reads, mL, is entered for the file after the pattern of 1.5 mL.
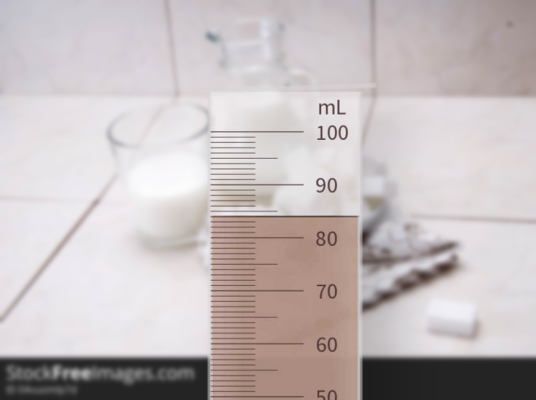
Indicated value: 84 mL
